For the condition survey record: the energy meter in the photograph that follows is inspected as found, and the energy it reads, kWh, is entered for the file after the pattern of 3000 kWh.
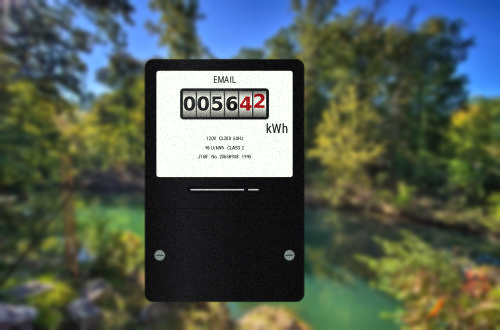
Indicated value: 56.42 kWh
